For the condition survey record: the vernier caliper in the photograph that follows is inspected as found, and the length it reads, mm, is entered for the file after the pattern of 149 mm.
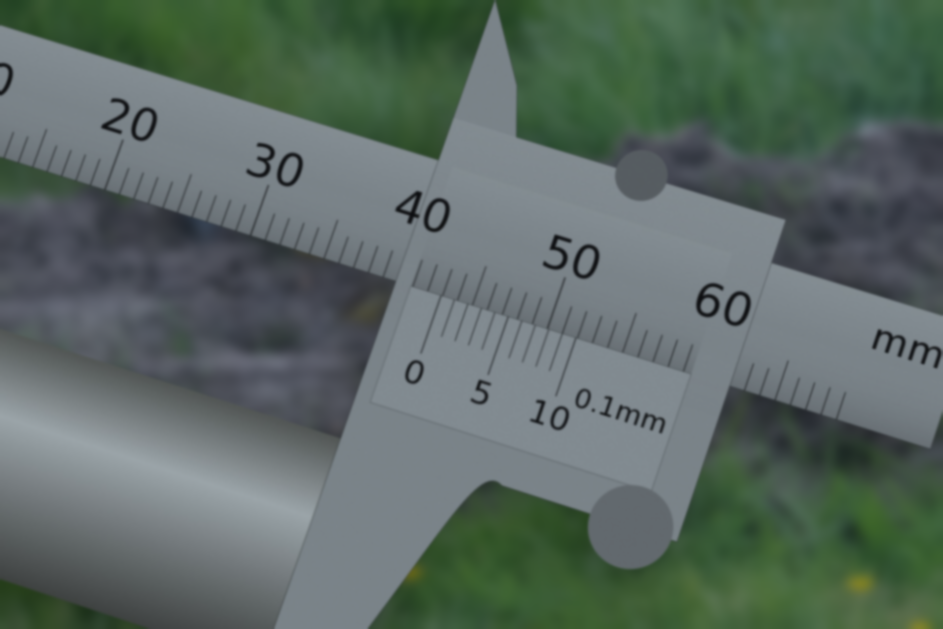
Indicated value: 42.9 mm
